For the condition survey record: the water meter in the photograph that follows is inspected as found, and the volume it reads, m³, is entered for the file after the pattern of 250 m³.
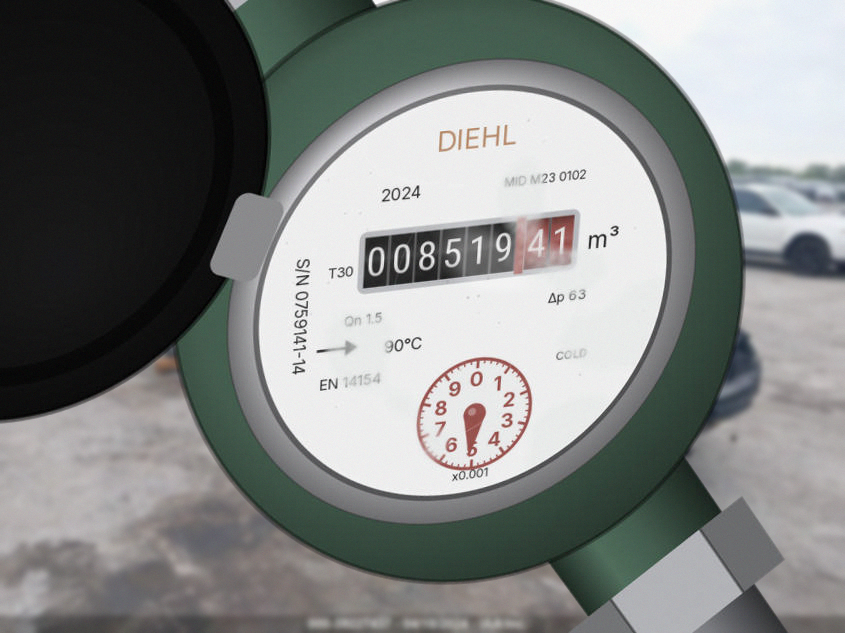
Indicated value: 8519.415 m³
